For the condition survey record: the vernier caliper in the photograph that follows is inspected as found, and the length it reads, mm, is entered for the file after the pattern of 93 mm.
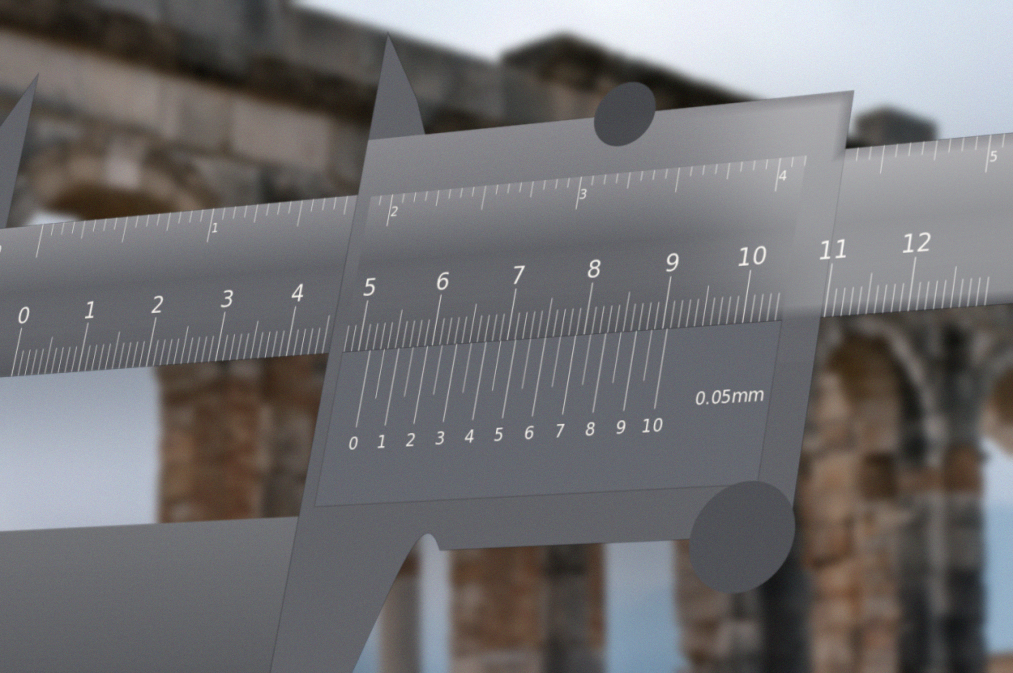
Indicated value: 51.6 mm
